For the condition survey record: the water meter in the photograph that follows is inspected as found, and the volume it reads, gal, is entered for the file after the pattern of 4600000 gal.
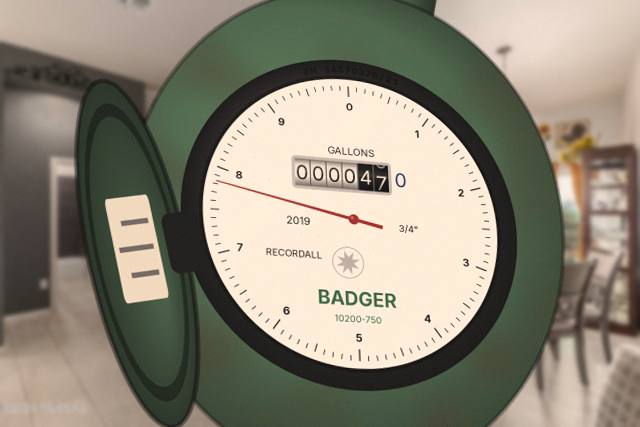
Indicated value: 467.8 gal
